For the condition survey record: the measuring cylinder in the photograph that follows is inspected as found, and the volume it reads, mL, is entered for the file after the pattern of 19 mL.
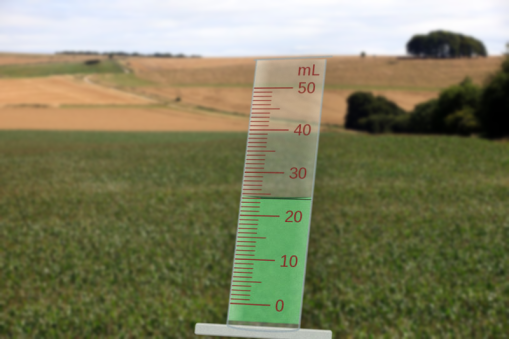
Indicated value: 24 mL
